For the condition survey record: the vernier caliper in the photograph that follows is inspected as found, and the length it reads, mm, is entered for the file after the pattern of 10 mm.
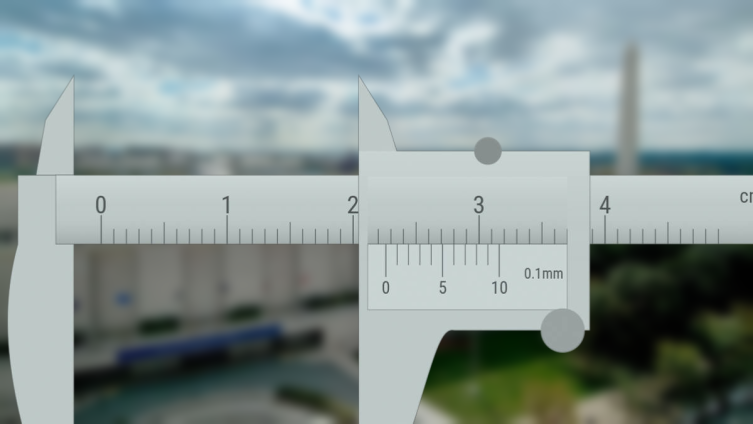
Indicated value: 22.6 mm
